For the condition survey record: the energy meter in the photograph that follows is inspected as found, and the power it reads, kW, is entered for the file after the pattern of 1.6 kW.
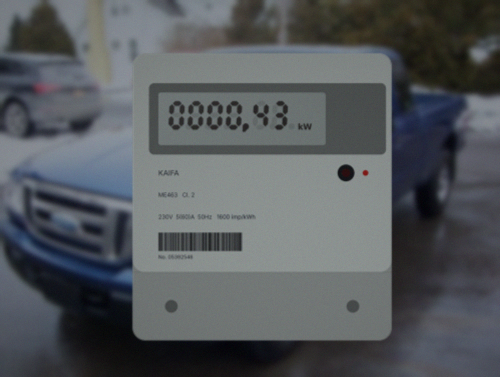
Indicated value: 0.43 kW
